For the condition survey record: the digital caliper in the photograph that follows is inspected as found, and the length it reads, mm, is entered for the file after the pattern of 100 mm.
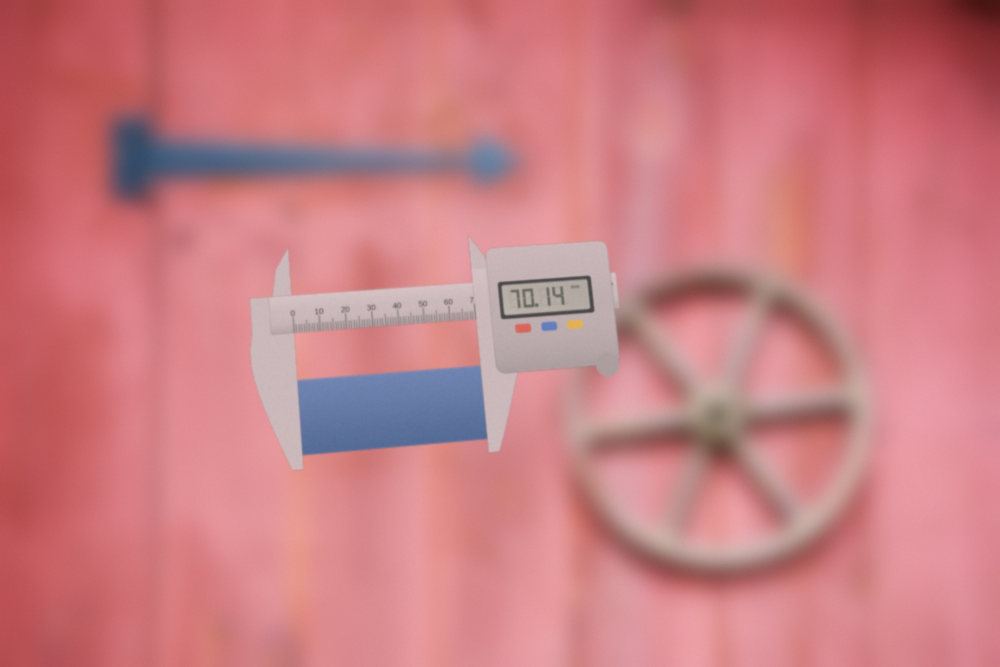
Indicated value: 70.14 mm
